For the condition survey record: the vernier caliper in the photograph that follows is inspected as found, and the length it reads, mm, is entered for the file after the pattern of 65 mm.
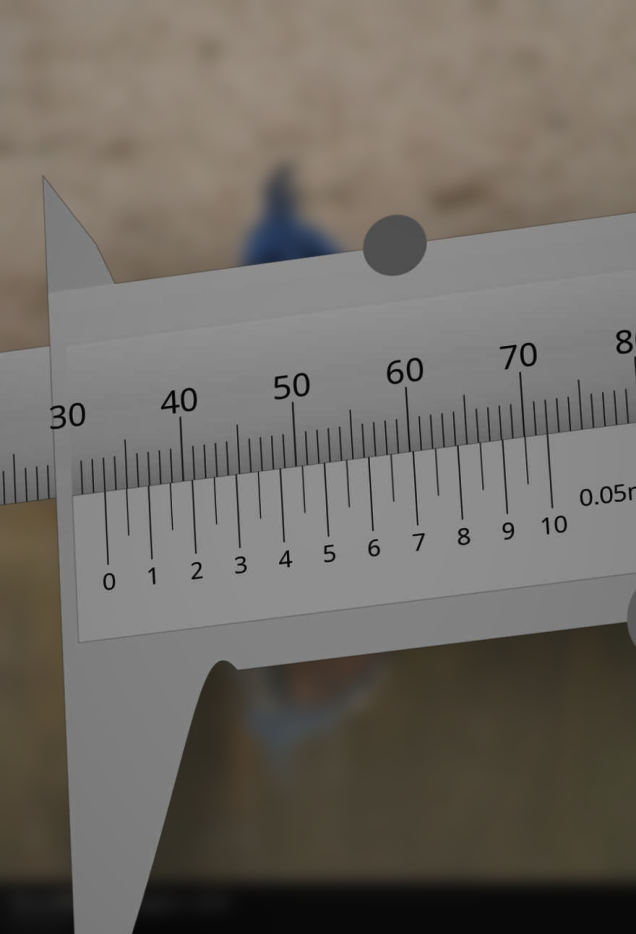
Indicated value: 33.0 mm
